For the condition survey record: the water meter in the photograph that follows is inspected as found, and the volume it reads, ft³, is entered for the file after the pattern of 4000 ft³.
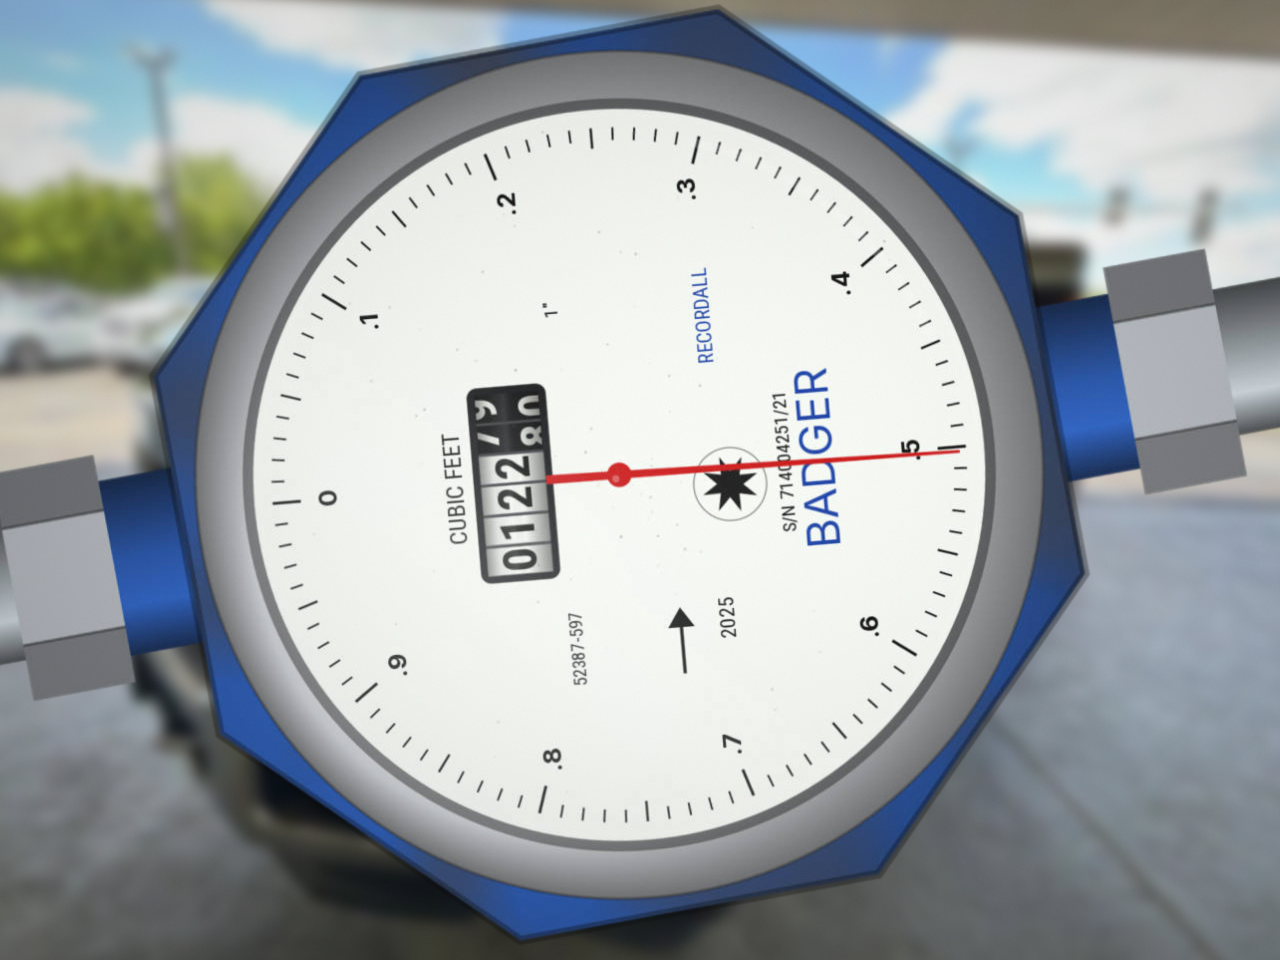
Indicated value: 12279.50 ft³
